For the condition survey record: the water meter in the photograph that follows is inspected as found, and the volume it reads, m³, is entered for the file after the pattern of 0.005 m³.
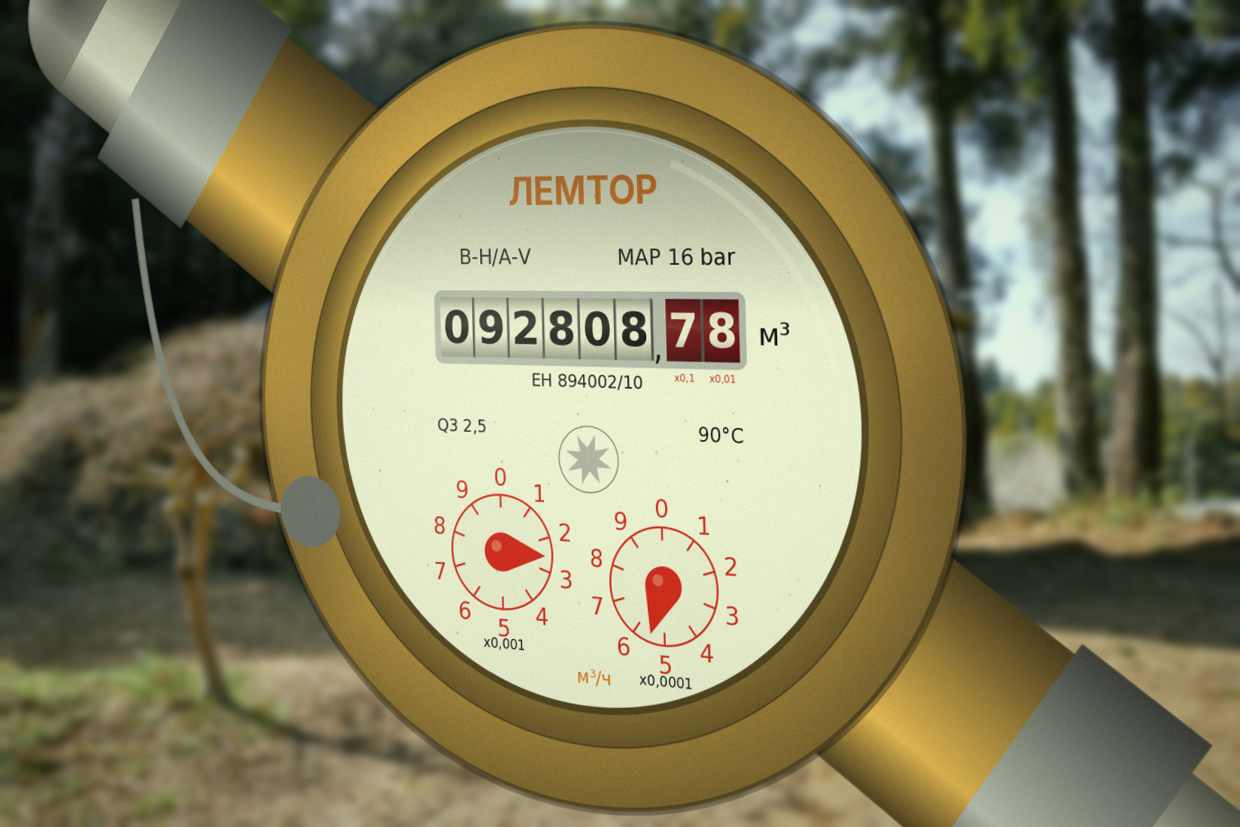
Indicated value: 92808.7825 m³
